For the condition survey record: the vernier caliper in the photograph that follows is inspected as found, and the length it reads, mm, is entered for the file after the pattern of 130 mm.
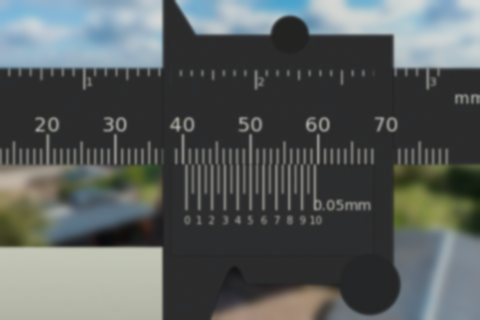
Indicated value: 40.5 mm
